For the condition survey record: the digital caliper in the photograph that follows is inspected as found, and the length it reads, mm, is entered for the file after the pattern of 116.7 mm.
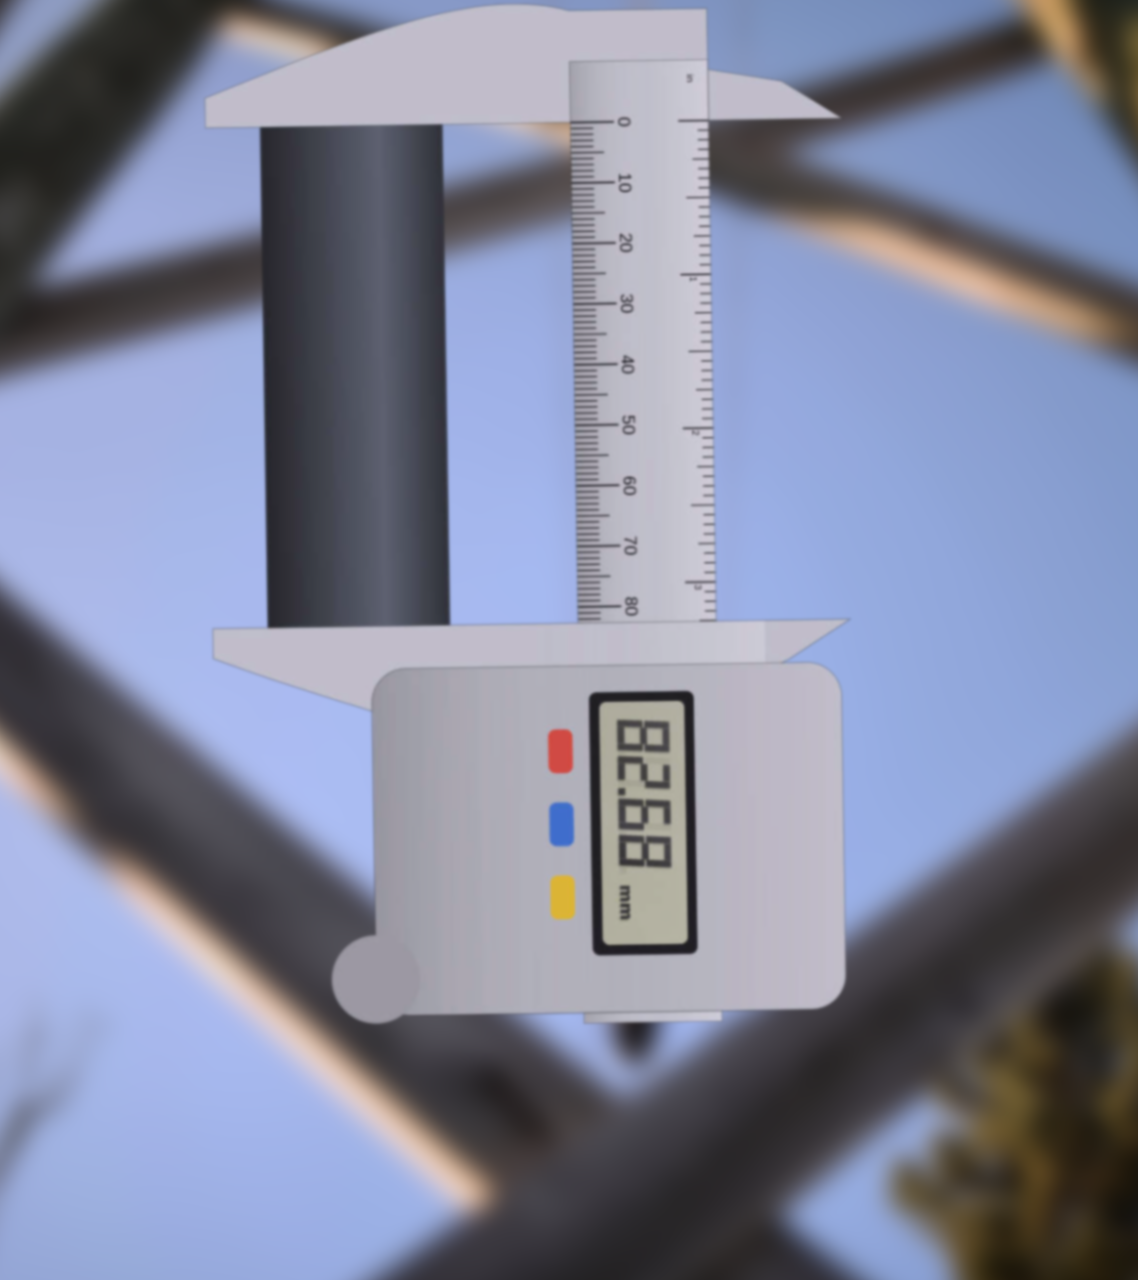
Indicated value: 82.68 mm
